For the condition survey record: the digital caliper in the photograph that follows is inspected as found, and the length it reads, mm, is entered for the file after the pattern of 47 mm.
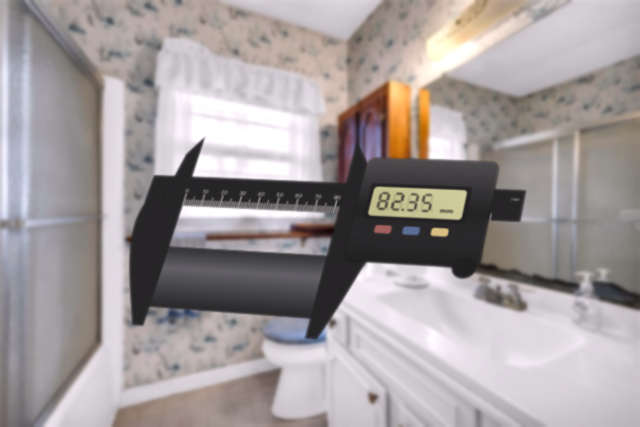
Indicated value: 82.35 mm
